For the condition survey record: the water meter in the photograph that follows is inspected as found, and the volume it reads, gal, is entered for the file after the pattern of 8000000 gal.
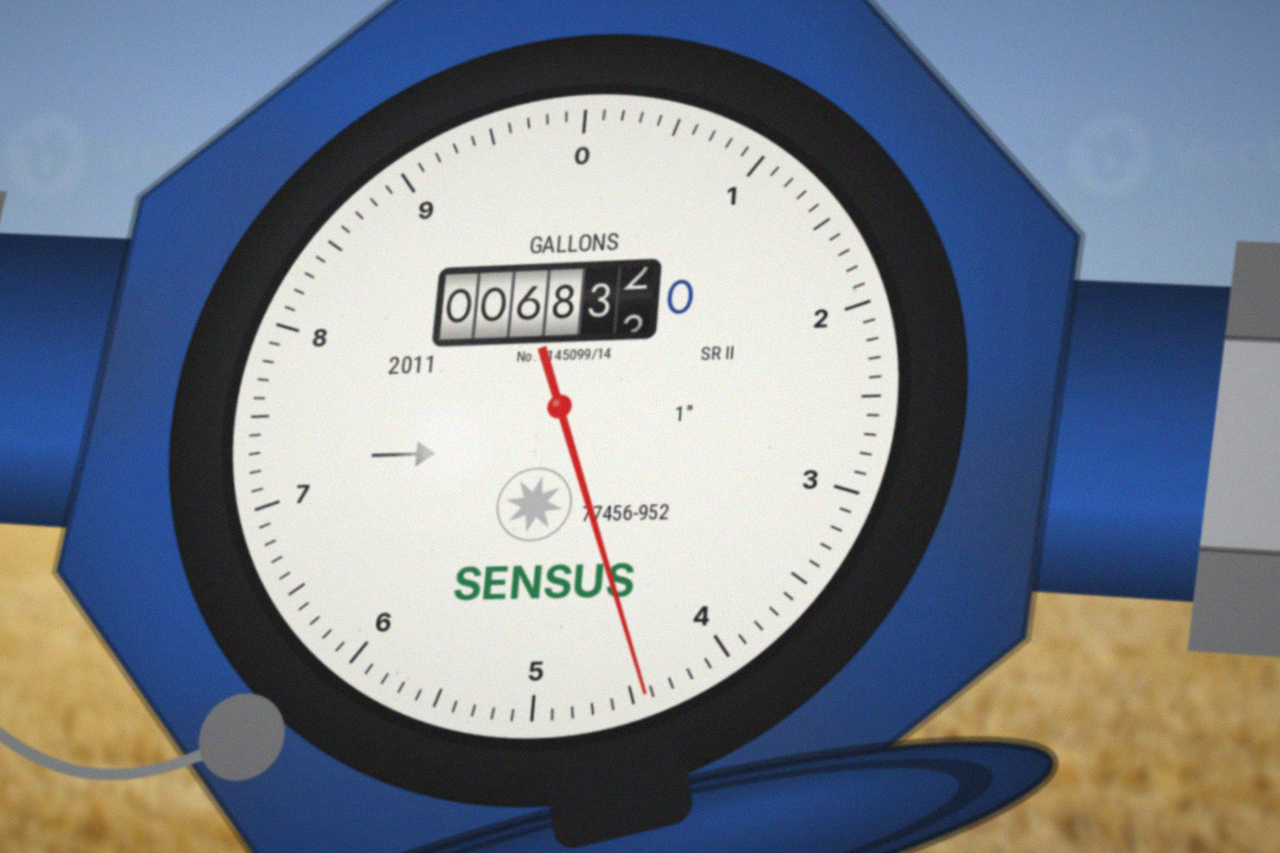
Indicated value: 68324.4 gal
